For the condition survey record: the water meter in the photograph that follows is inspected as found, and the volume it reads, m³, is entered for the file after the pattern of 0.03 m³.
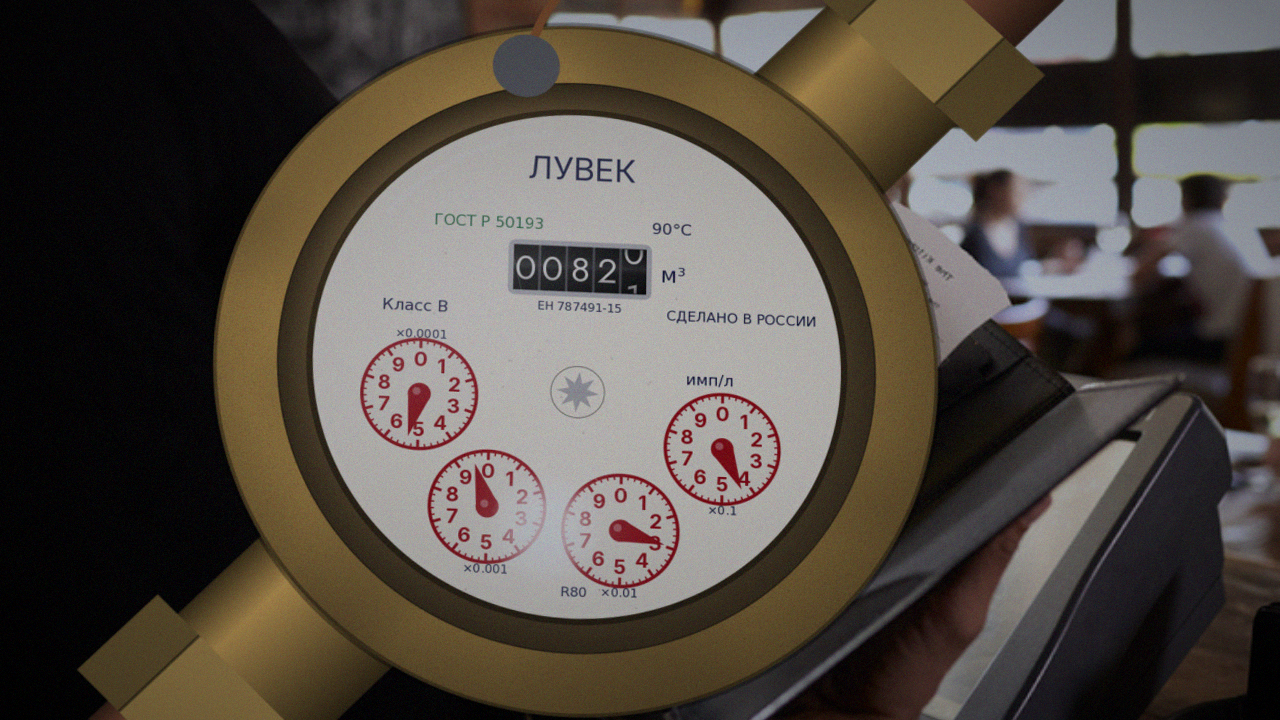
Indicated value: 820.4295 m³
